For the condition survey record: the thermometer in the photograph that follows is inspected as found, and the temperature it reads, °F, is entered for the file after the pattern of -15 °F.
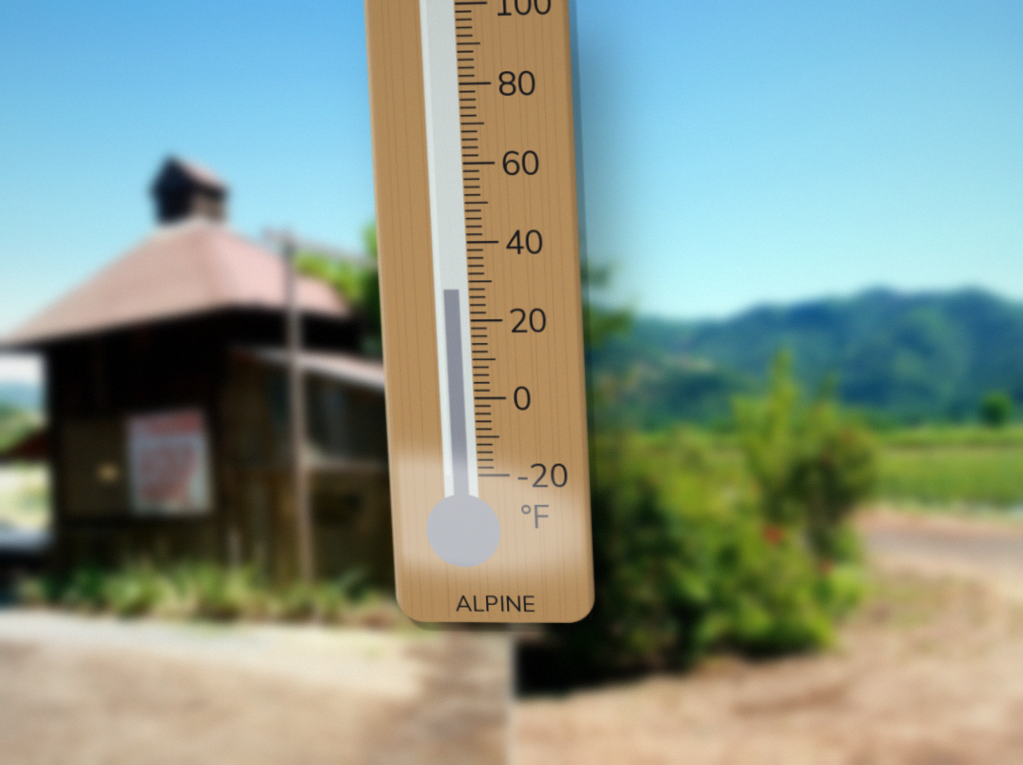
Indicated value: 28 °F
